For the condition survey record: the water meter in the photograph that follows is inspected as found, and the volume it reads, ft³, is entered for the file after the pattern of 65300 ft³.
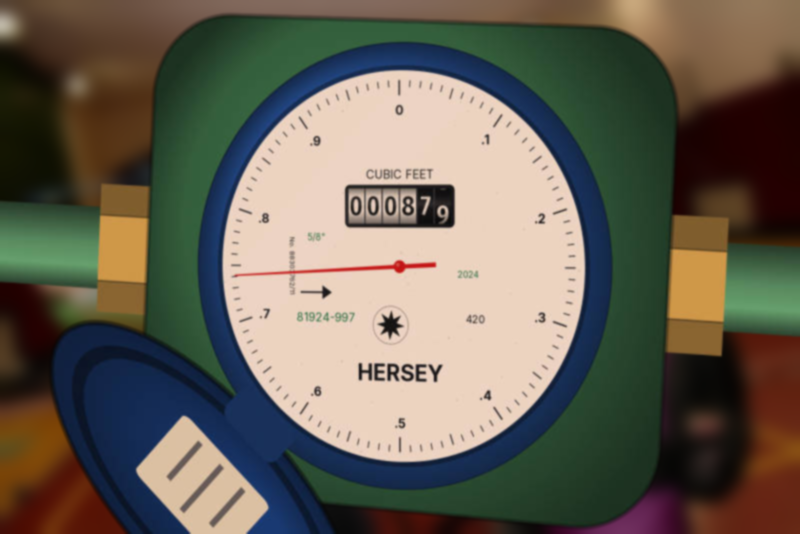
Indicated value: 878.74 ft³
